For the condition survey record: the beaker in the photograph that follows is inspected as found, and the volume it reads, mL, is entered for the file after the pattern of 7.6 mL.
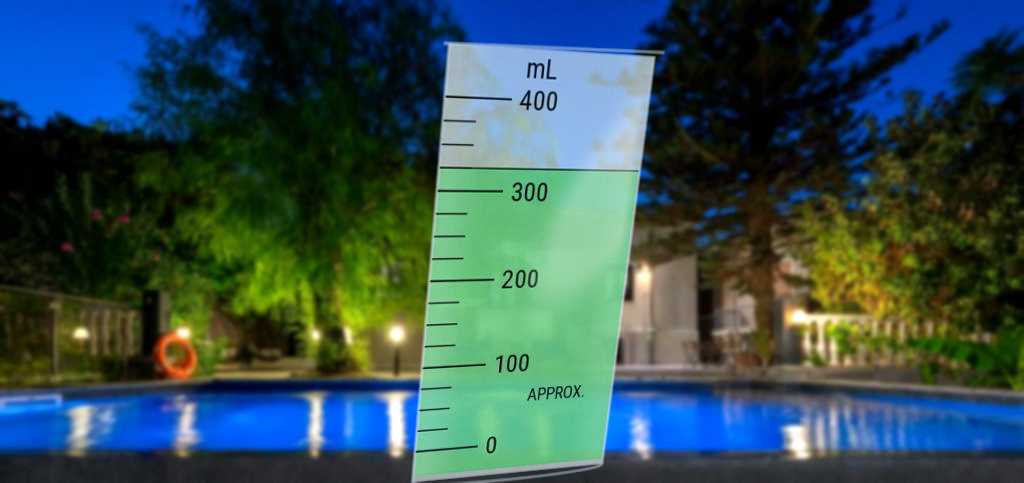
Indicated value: 325 mL
